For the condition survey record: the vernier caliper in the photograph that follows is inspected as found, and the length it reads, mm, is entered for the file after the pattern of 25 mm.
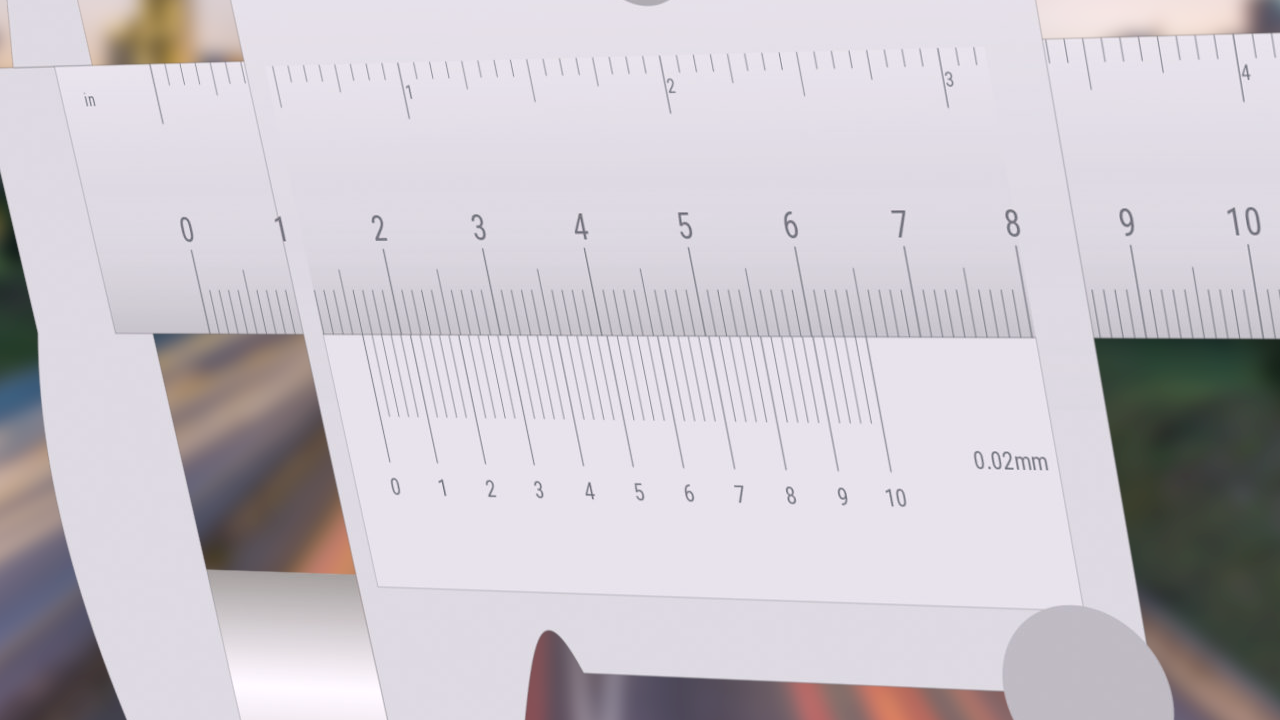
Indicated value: 16.0 mm
